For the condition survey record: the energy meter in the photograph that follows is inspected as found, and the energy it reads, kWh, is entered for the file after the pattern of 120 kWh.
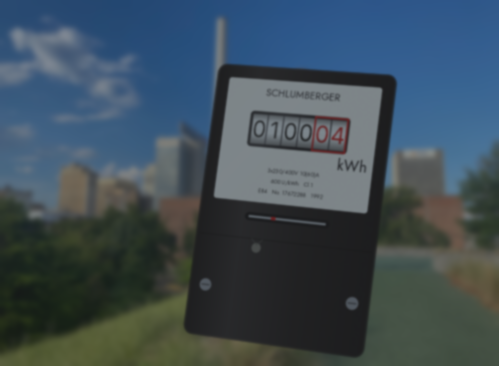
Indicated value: 100.04 kWh
